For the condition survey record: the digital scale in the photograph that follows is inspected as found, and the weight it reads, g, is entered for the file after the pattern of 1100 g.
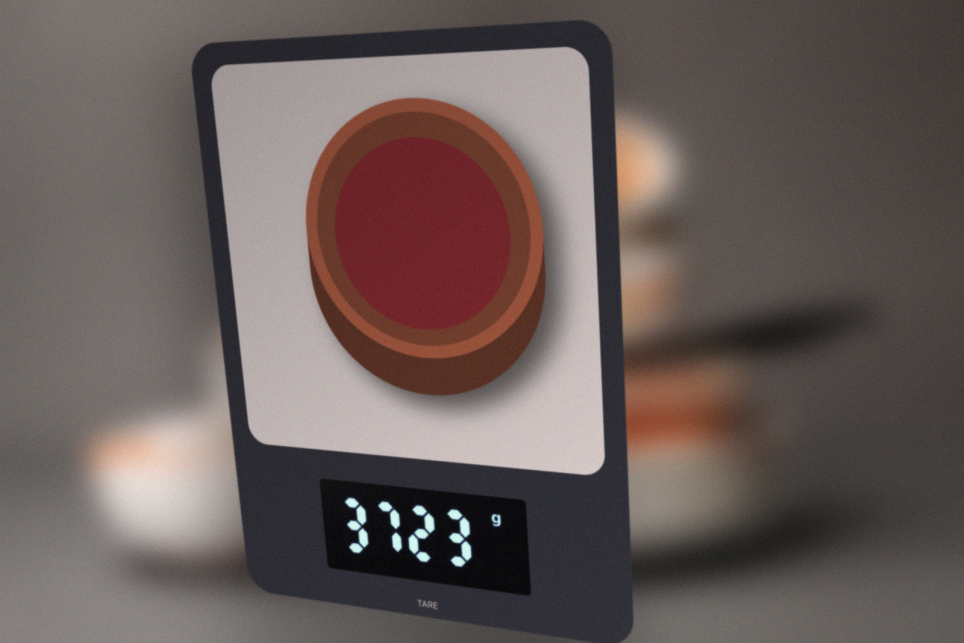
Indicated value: 3723 g
